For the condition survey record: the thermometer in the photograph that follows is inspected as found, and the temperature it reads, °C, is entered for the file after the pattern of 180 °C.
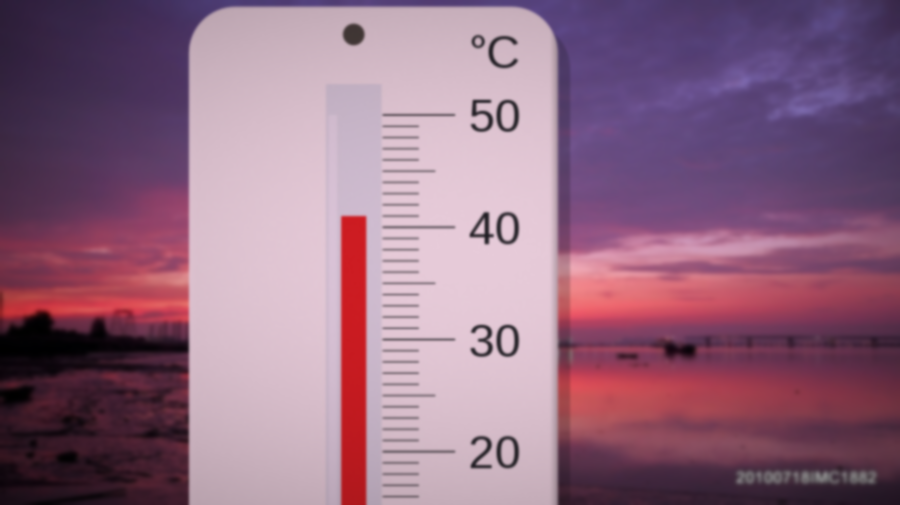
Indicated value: 41 °C
